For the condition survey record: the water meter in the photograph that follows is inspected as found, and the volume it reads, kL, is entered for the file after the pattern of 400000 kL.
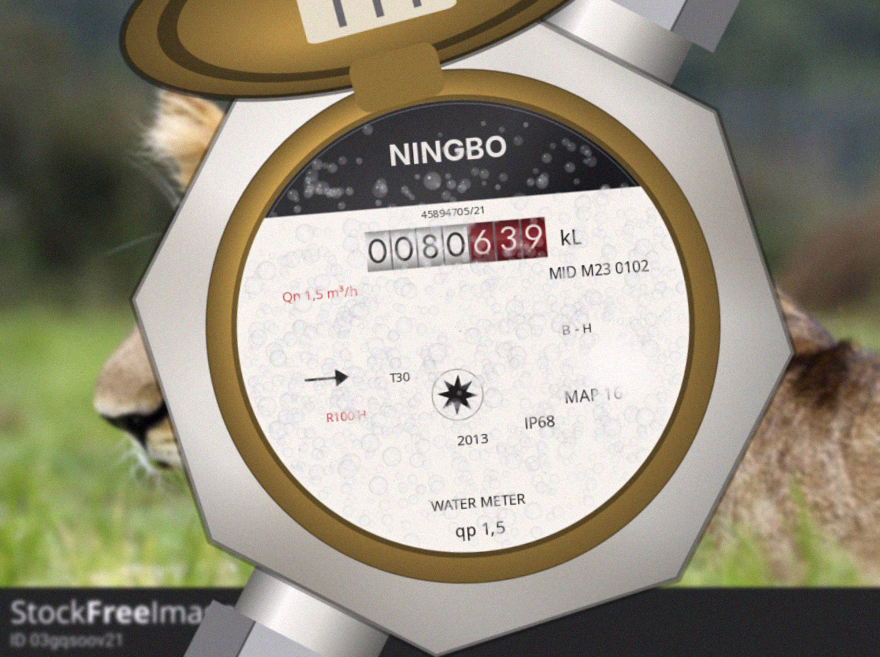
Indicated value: 80.639 kL
